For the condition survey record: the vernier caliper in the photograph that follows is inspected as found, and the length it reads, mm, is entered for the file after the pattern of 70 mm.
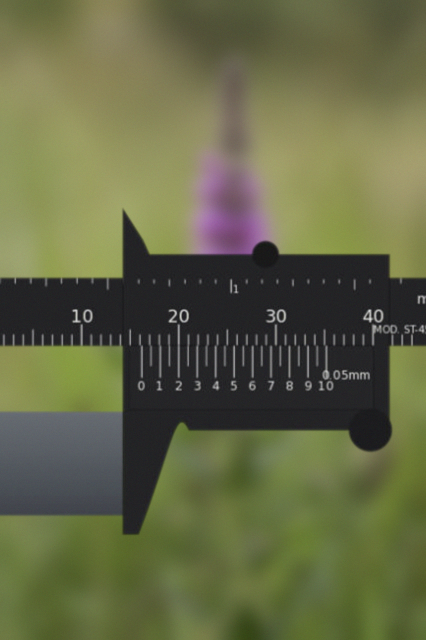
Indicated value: 16.2 mm
